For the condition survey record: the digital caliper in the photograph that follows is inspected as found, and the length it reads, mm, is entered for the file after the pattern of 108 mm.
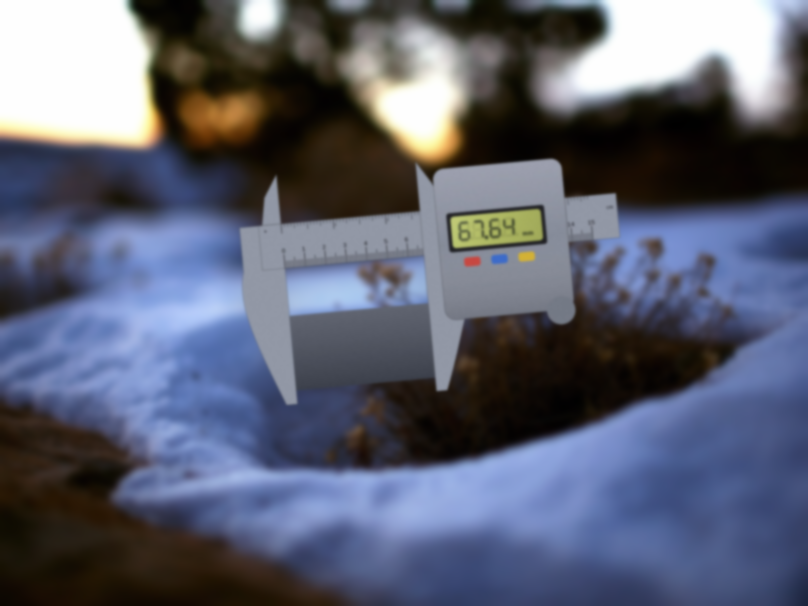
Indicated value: 67.64 mm
